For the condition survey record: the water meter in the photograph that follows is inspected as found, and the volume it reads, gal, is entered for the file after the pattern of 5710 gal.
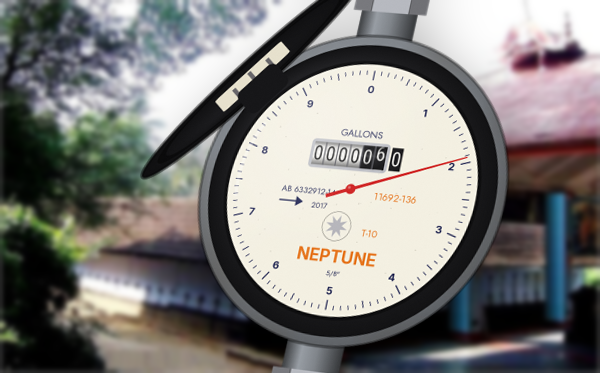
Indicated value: 61.9 gal
